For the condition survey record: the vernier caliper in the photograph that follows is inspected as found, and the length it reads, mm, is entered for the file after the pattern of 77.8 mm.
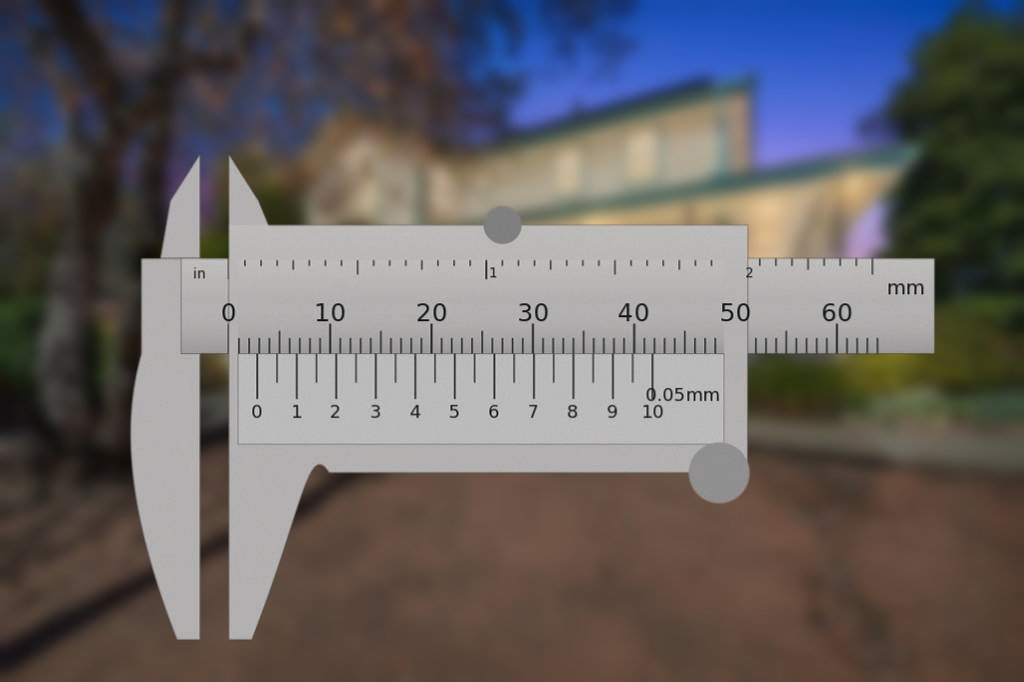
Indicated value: 2.8 mm
